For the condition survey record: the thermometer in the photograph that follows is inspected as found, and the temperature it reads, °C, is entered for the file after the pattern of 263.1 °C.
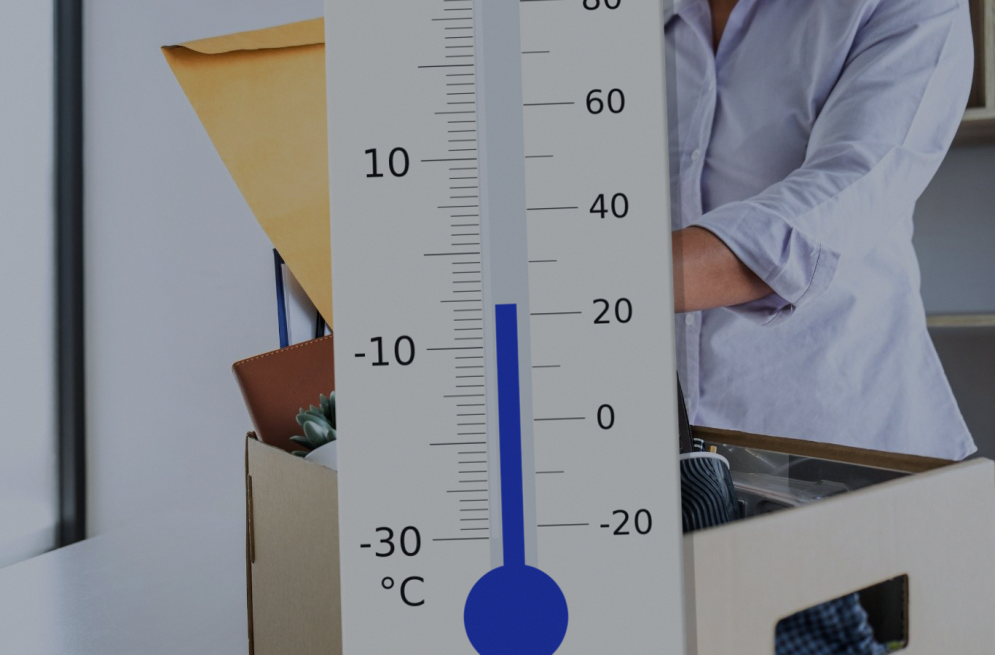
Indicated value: -5.5 °C
